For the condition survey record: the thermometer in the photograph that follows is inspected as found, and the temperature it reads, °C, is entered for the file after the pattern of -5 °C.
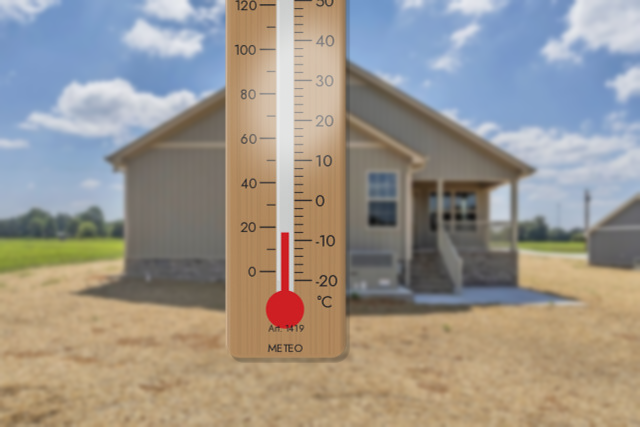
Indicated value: -8 °C
